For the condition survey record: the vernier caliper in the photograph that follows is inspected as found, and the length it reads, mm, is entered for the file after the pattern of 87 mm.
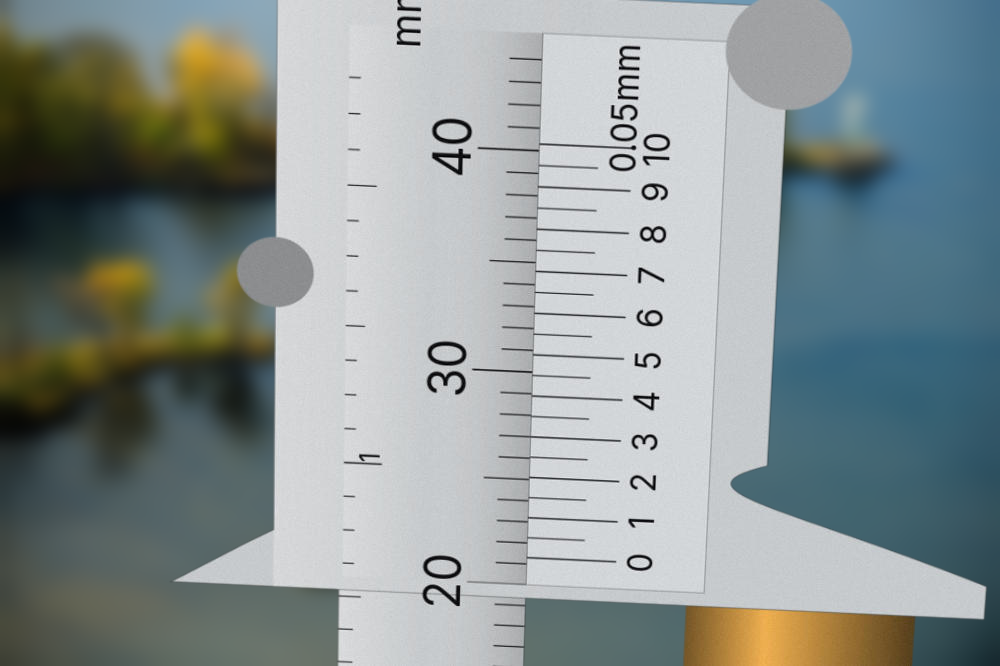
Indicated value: 21.3 mm
